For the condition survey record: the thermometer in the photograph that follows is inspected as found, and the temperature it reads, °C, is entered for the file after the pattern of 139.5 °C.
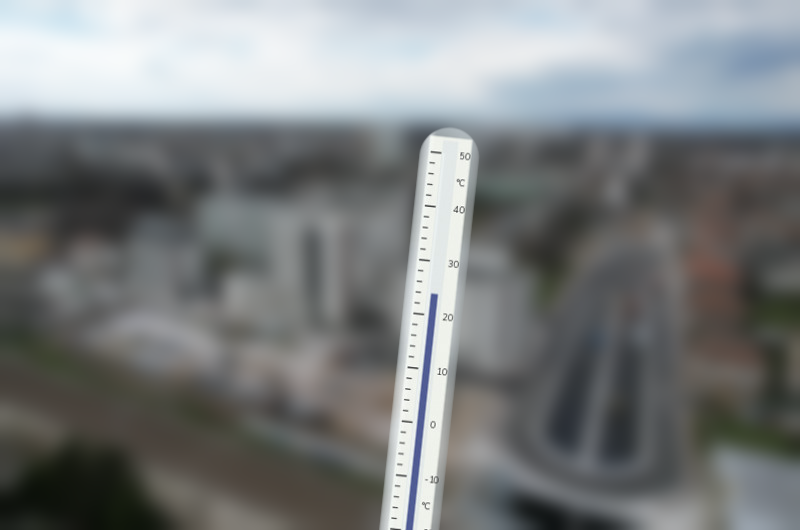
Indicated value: 24 °C
